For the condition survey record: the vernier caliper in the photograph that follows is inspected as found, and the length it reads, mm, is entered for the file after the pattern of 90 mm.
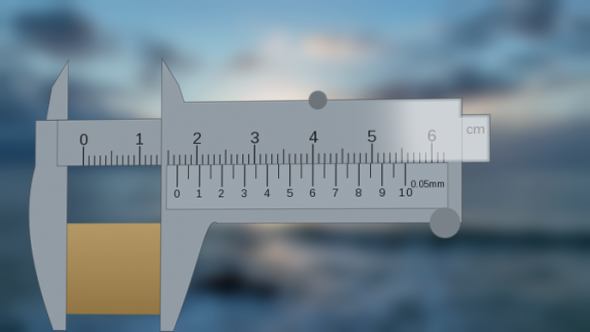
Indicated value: 16.6 mm
